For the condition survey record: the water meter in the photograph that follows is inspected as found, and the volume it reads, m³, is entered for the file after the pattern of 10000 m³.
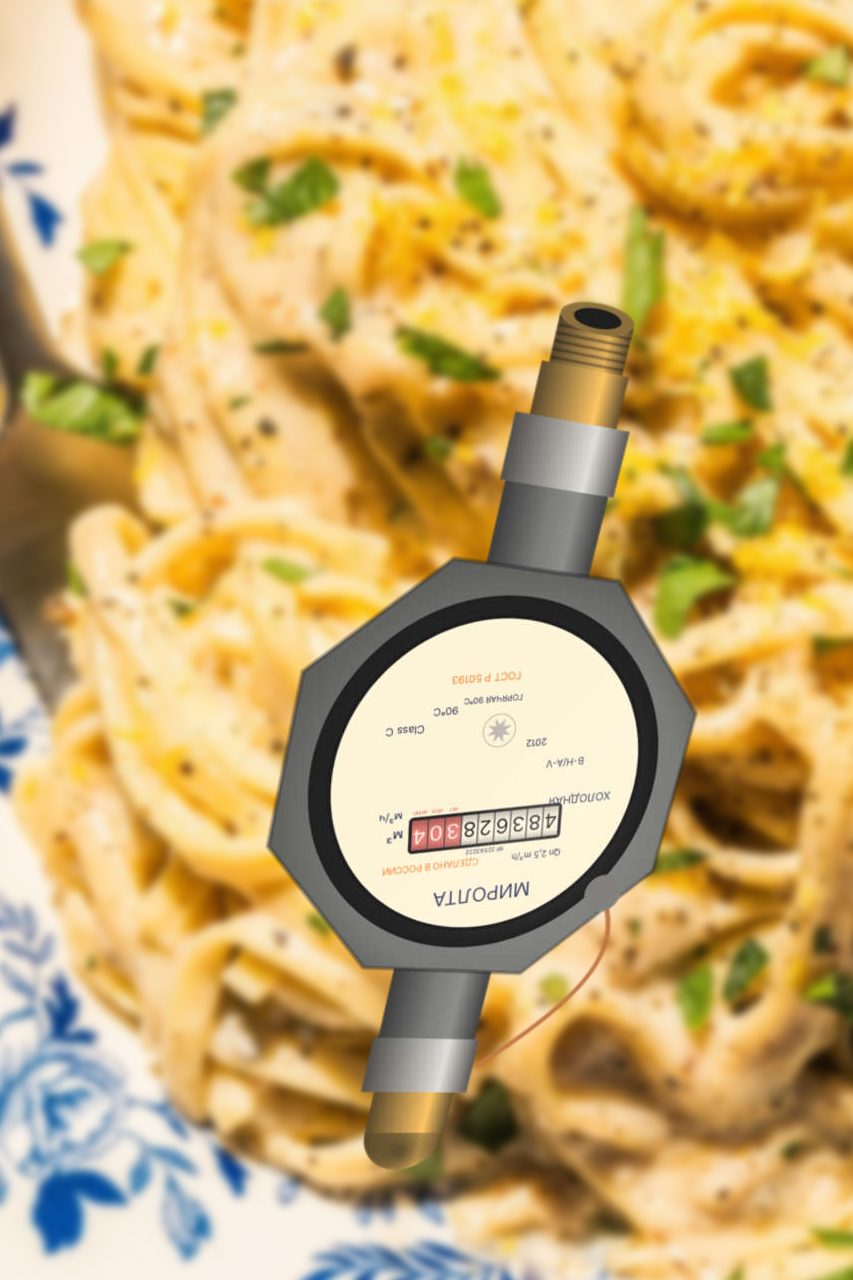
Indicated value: 483628.304 m³
